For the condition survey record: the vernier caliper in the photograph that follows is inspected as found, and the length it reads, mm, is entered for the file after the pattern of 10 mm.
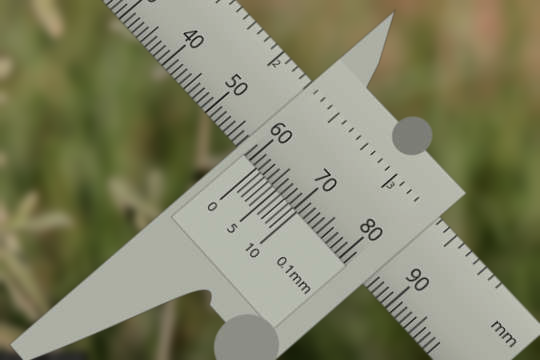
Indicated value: 61.6 mm
